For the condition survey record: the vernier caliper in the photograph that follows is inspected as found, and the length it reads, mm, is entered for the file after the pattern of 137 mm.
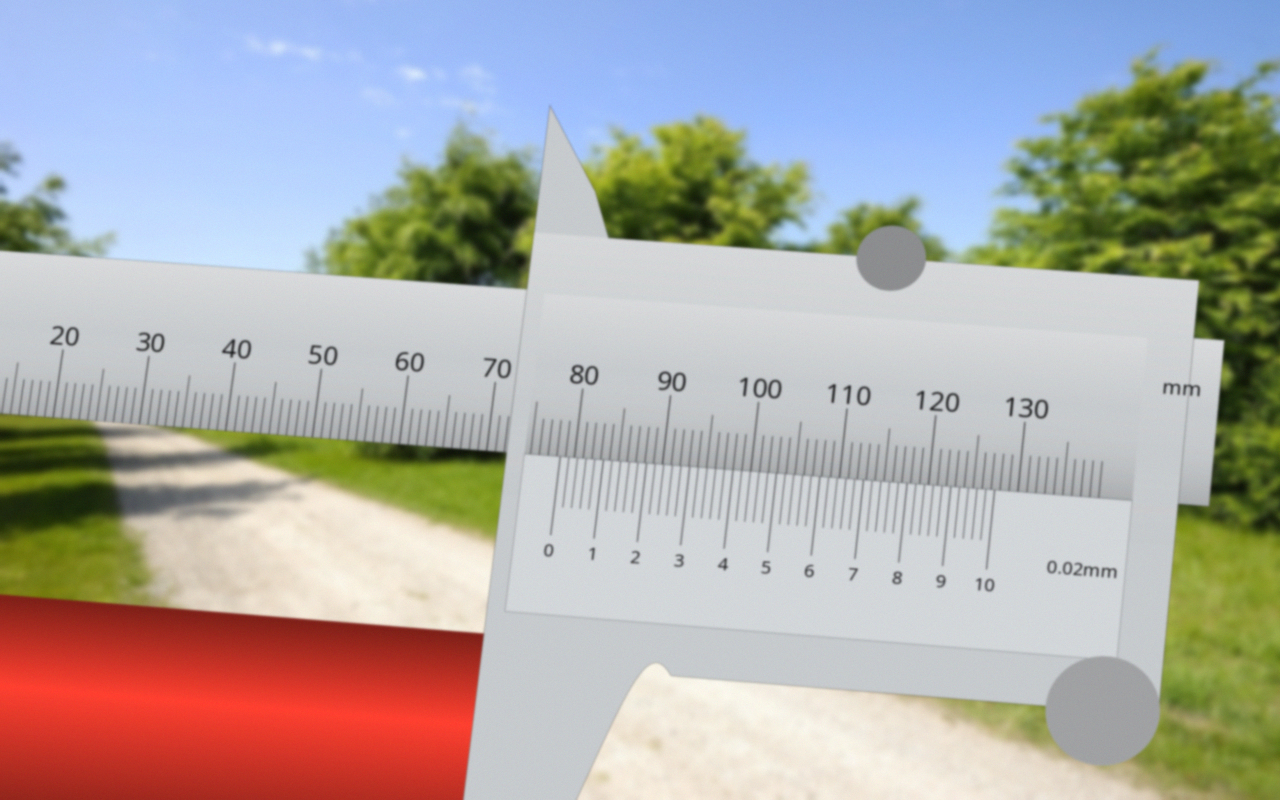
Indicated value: 78.4 mm
